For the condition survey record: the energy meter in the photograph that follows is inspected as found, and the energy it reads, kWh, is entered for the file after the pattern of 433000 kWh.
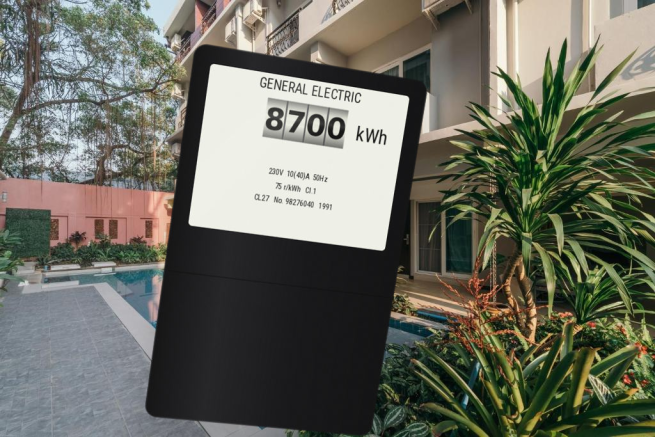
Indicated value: 8700 kWh
